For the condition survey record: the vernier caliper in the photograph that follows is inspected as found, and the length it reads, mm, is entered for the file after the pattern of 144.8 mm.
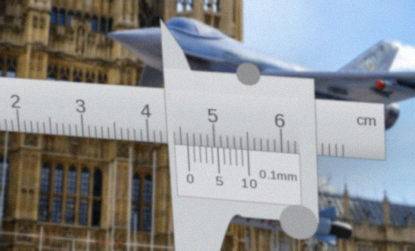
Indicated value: 46.0 mm
